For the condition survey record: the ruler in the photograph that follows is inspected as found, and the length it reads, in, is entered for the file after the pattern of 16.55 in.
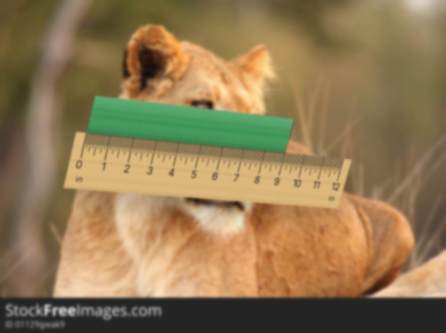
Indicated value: 9 in
